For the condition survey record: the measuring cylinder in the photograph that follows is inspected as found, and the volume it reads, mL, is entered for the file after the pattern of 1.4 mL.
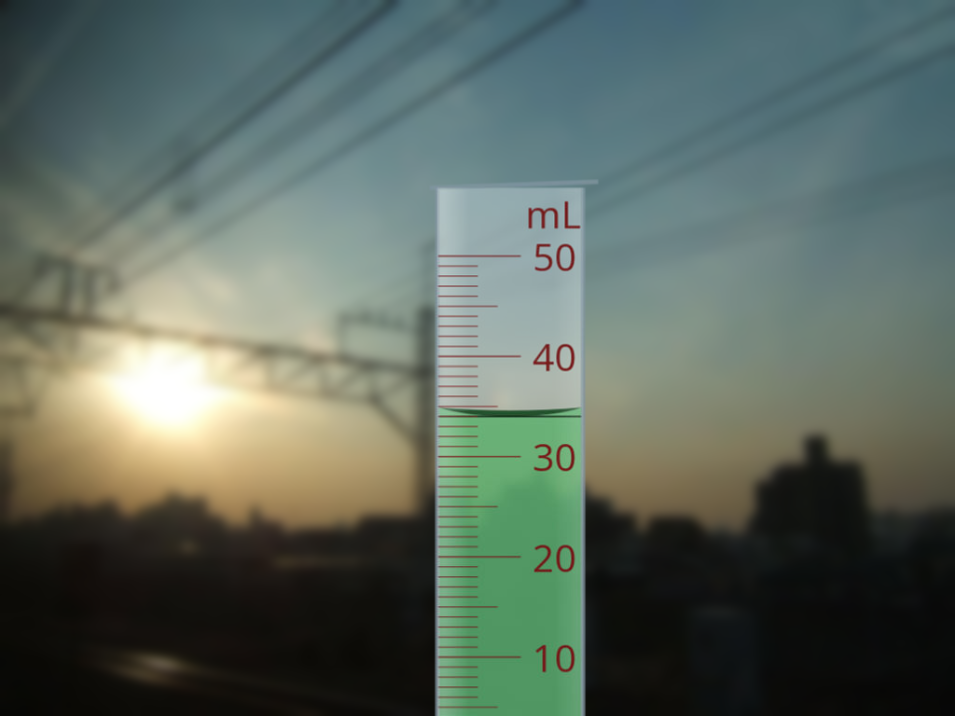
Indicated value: 34 mL
